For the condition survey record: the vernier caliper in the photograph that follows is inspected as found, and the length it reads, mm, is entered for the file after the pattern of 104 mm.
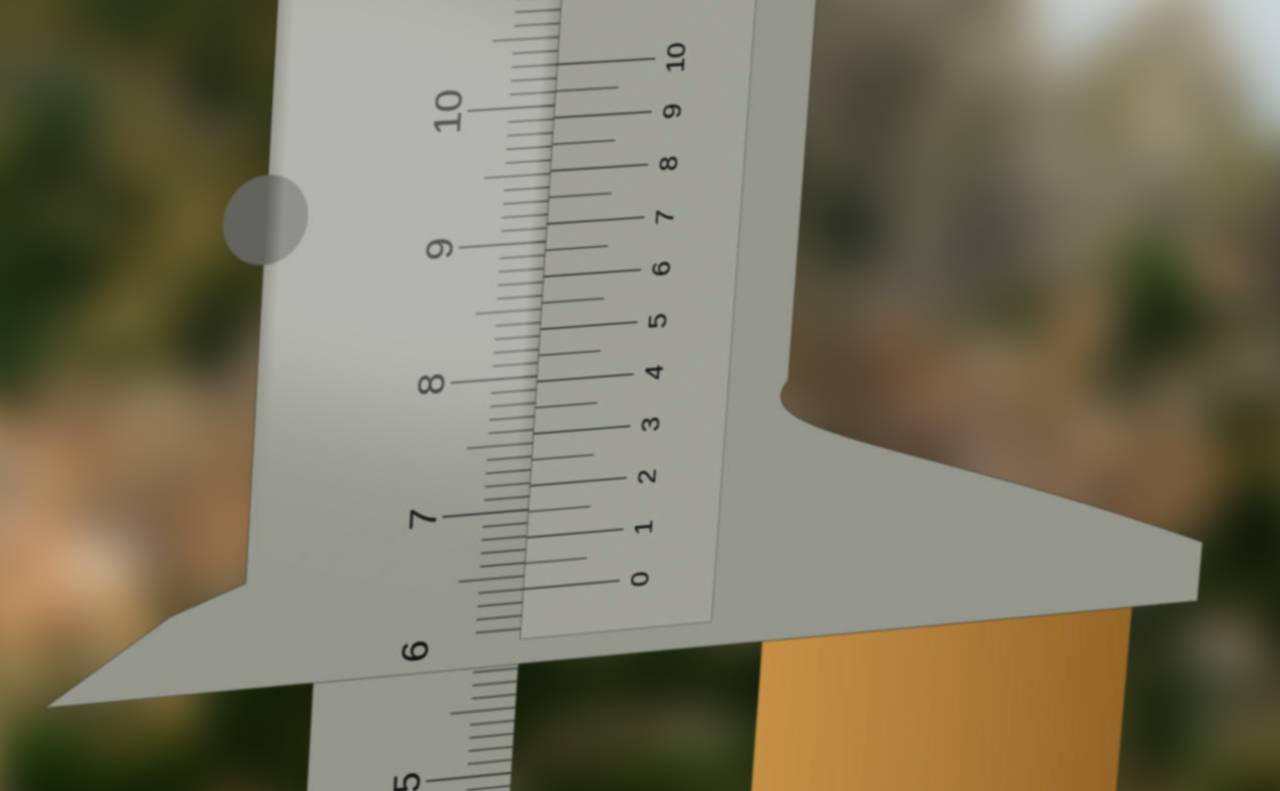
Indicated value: 64.0 mm
